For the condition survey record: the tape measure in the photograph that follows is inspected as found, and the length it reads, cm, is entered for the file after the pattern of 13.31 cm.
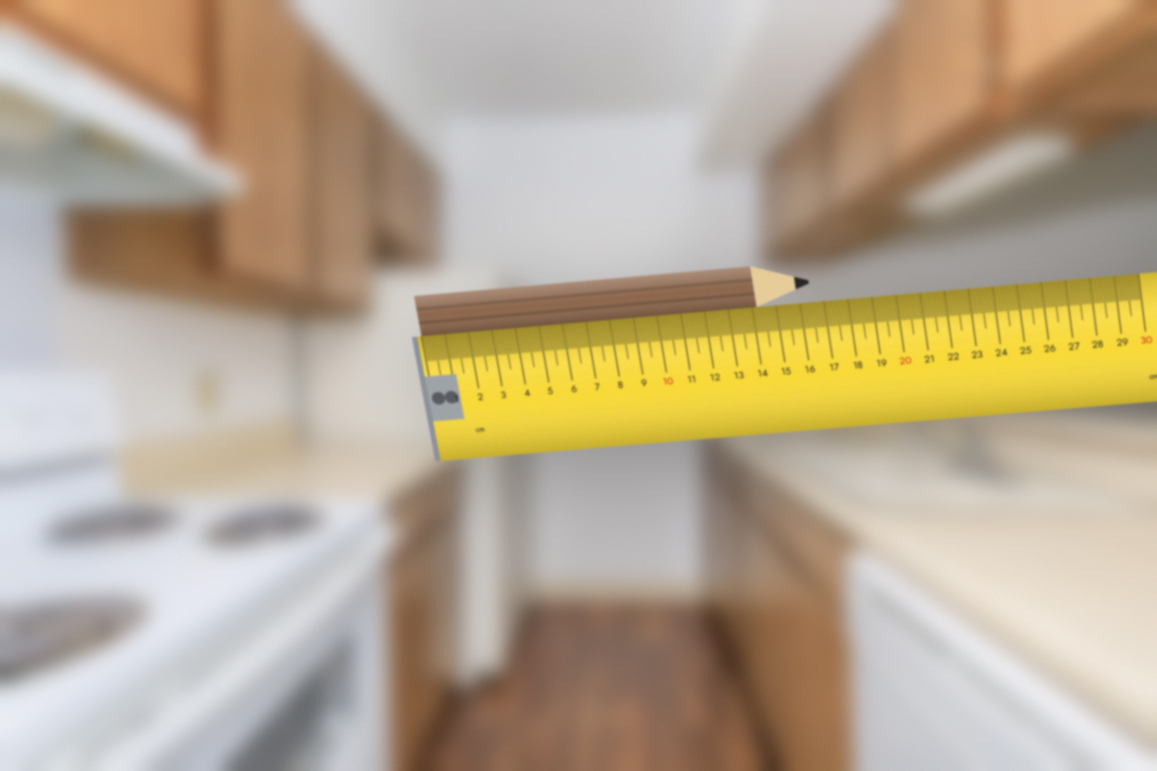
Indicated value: 16.5 cm
